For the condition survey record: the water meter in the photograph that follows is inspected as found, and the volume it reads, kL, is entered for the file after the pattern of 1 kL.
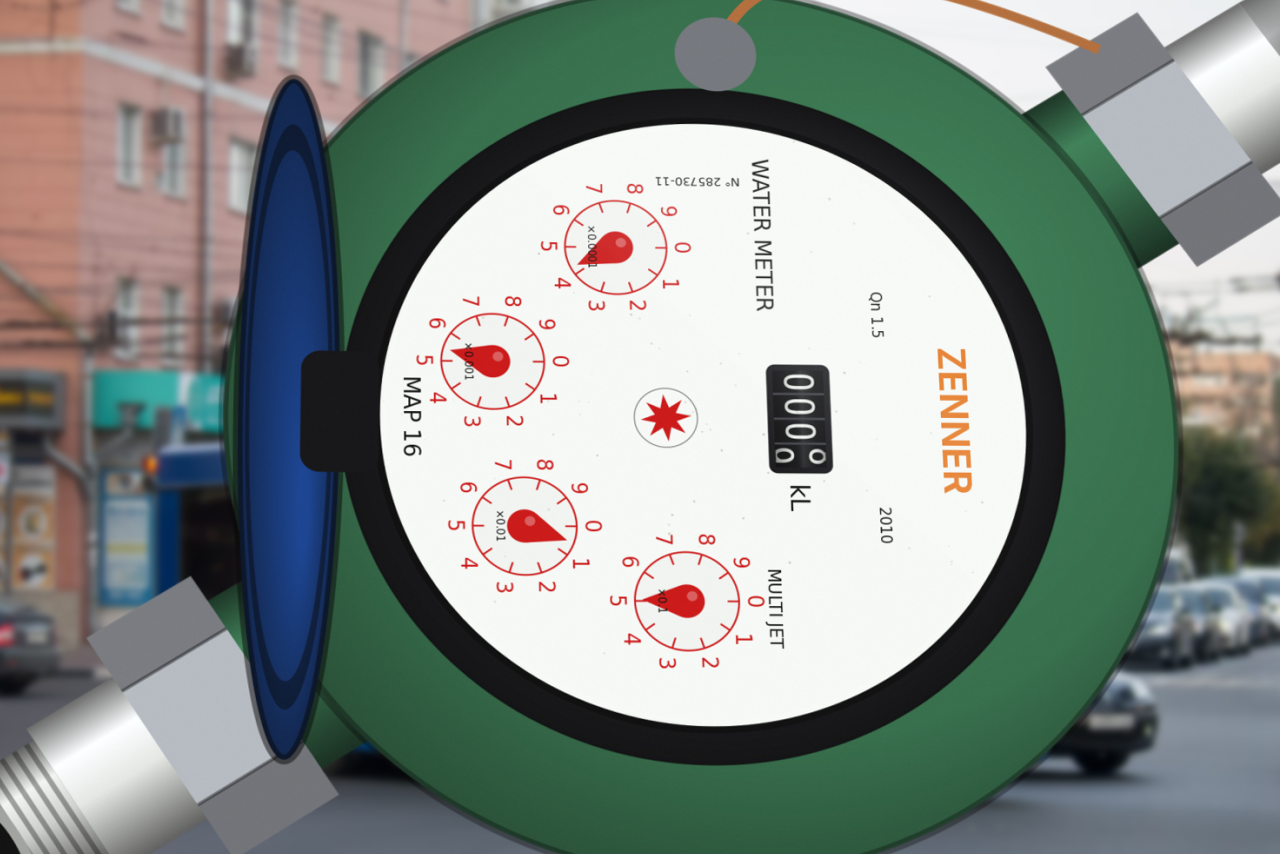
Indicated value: 8.5054 kL
